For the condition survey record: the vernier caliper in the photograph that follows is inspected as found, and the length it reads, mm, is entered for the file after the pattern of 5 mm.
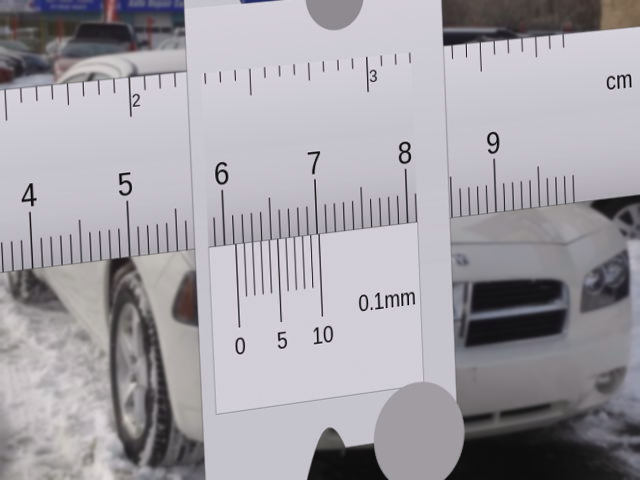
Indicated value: 61.2 mm
